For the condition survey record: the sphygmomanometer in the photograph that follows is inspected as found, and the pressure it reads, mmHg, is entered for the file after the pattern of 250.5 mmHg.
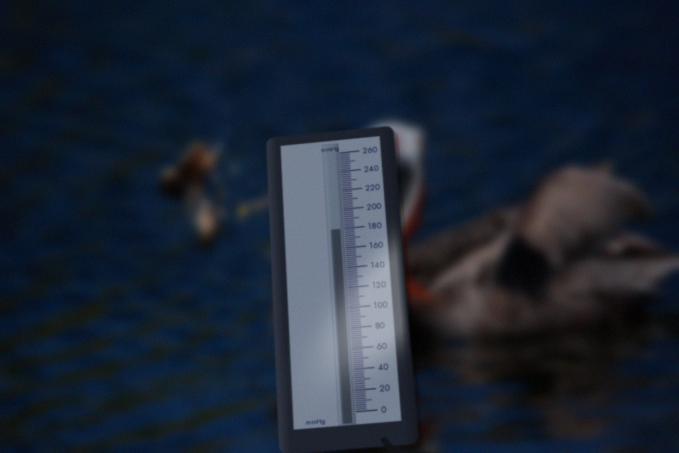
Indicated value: 180 mmHg
